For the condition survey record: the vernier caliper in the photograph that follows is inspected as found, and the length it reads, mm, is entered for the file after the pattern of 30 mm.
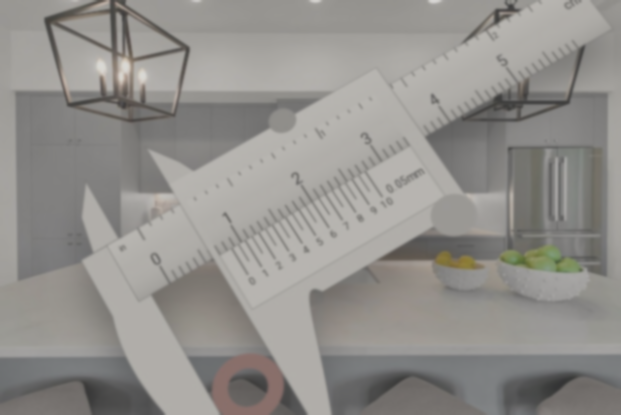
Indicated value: 8.6 mm
